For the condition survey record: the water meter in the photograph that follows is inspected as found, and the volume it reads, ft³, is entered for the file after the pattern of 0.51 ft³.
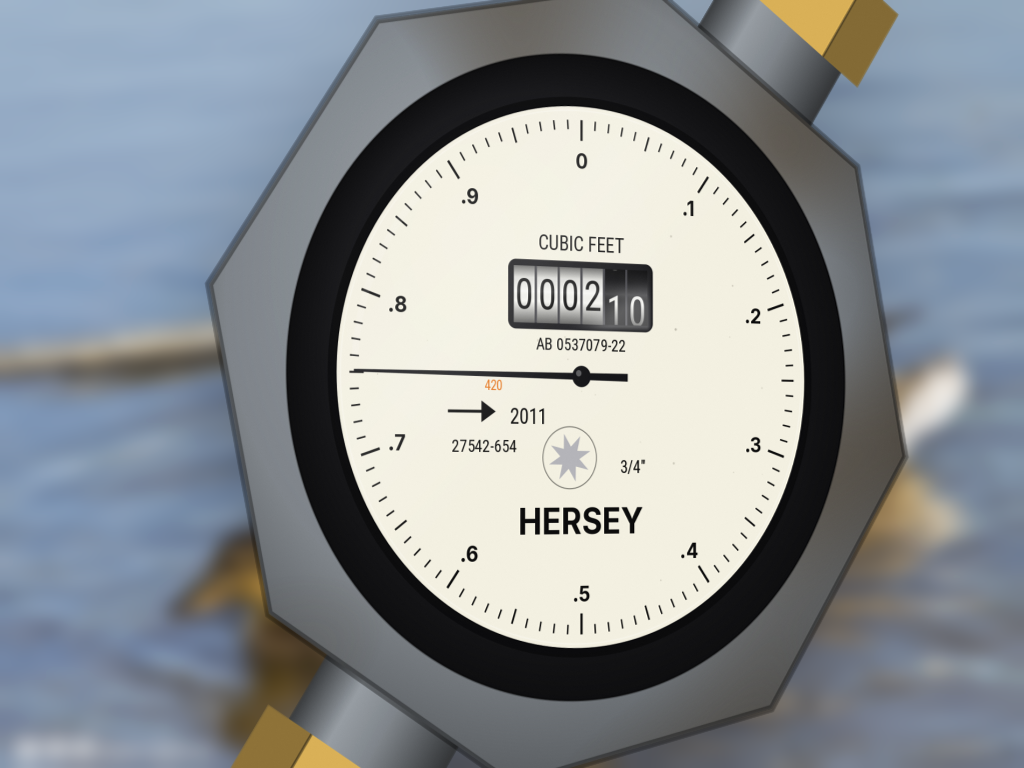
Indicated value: 209.75 ft³
